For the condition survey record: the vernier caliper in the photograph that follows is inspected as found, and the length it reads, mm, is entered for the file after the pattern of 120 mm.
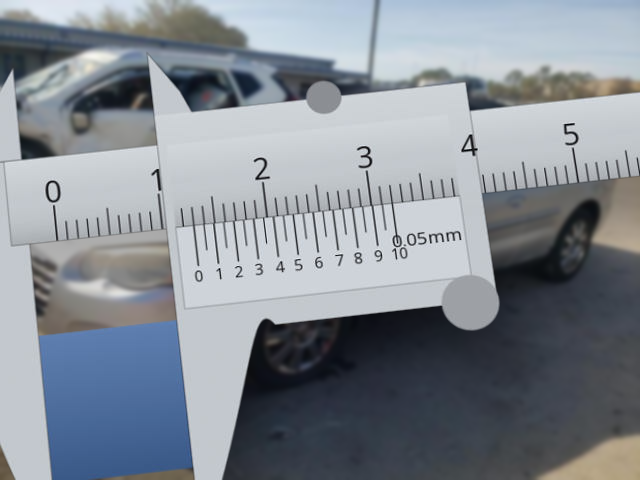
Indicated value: 13.0 mm
